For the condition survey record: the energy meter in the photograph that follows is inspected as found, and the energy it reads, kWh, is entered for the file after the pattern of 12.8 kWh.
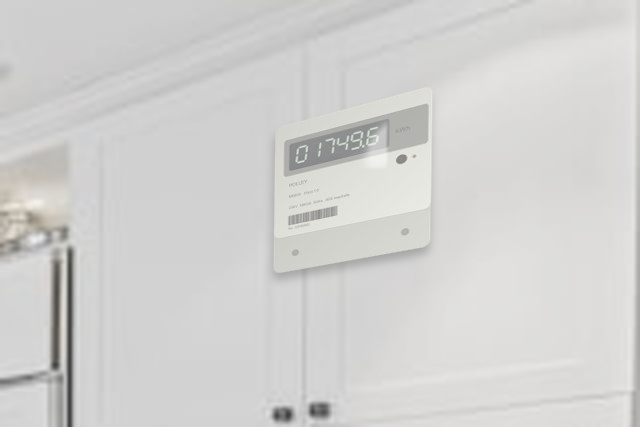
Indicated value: 1749.6 kWh
